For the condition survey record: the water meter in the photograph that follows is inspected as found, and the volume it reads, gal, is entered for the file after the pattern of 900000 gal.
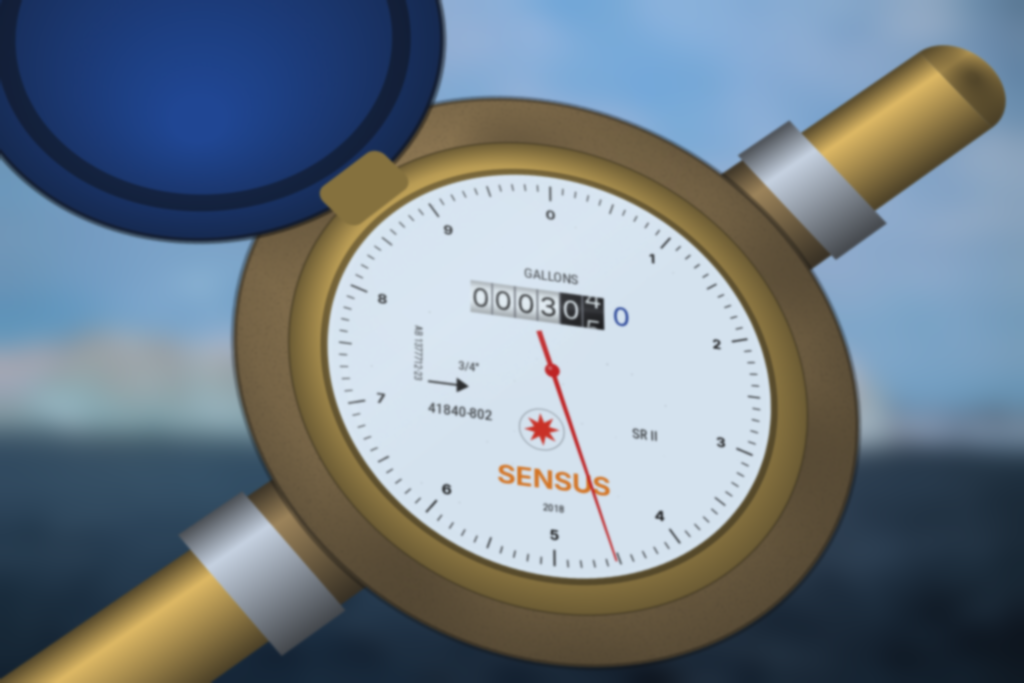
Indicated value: 3044.5 gal
